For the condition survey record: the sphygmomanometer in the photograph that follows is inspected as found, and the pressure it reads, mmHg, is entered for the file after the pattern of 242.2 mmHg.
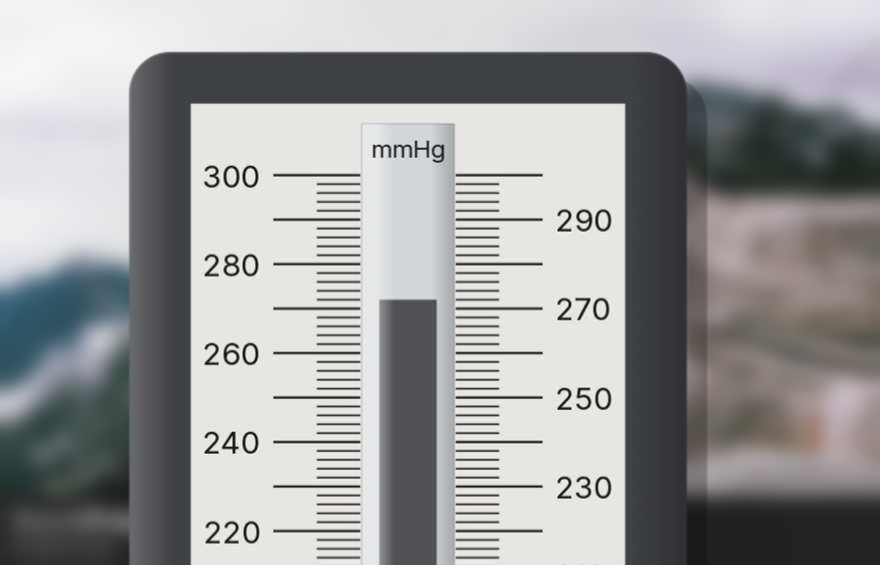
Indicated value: 272 mmHg
